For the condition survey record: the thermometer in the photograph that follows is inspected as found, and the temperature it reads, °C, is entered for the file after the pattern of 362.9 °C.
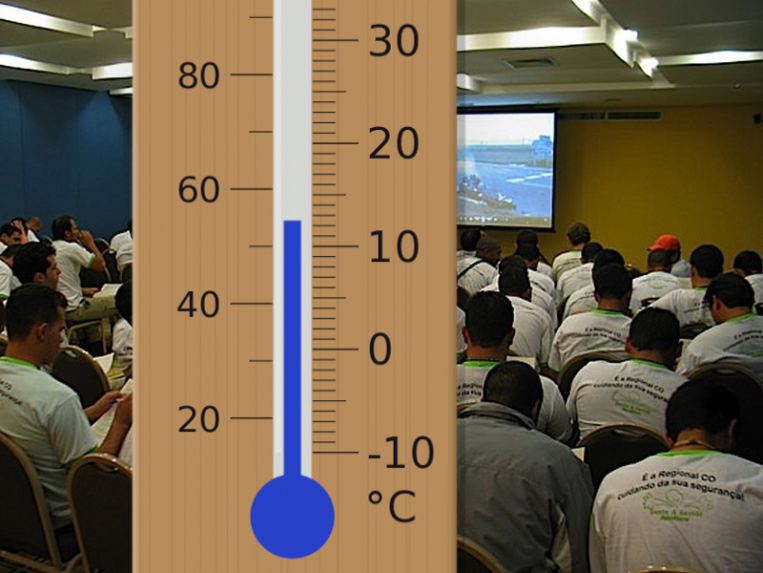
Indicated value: 12.5 °C
